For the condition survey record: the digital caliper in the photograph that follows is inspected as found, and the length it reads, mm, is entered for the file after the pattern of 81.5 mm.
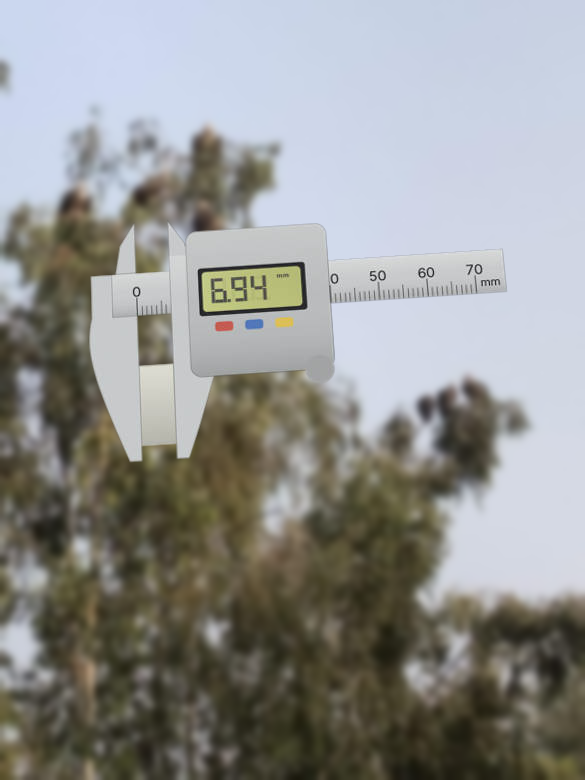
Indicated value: 6.94 mm
